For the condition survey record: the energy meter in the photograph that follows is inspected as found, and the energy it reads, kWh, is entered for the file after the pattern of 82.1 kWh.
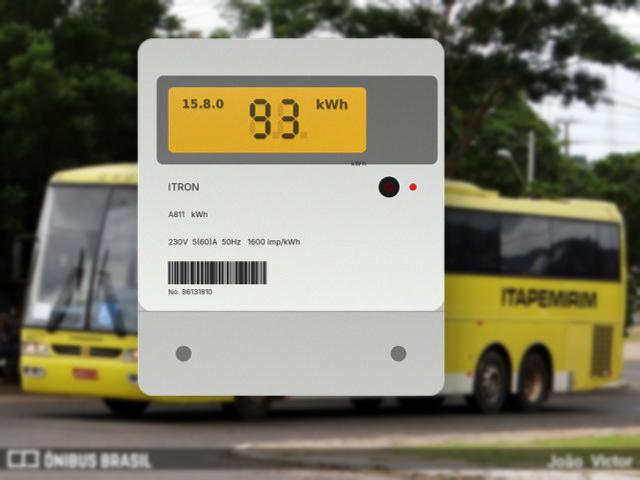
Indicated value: 93 kWh
